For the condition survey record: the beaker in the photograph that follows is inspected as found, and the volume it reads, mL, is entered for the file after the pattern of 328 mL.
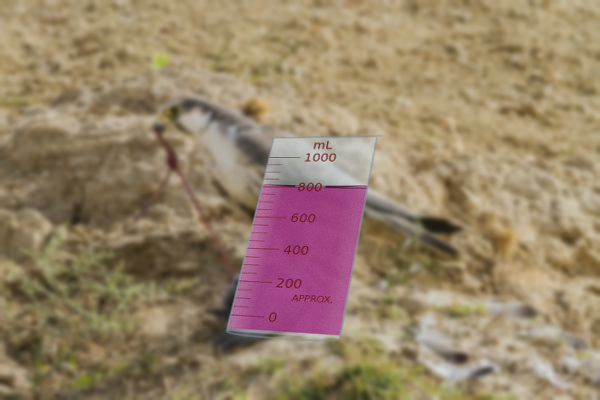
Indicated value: 800 mL
